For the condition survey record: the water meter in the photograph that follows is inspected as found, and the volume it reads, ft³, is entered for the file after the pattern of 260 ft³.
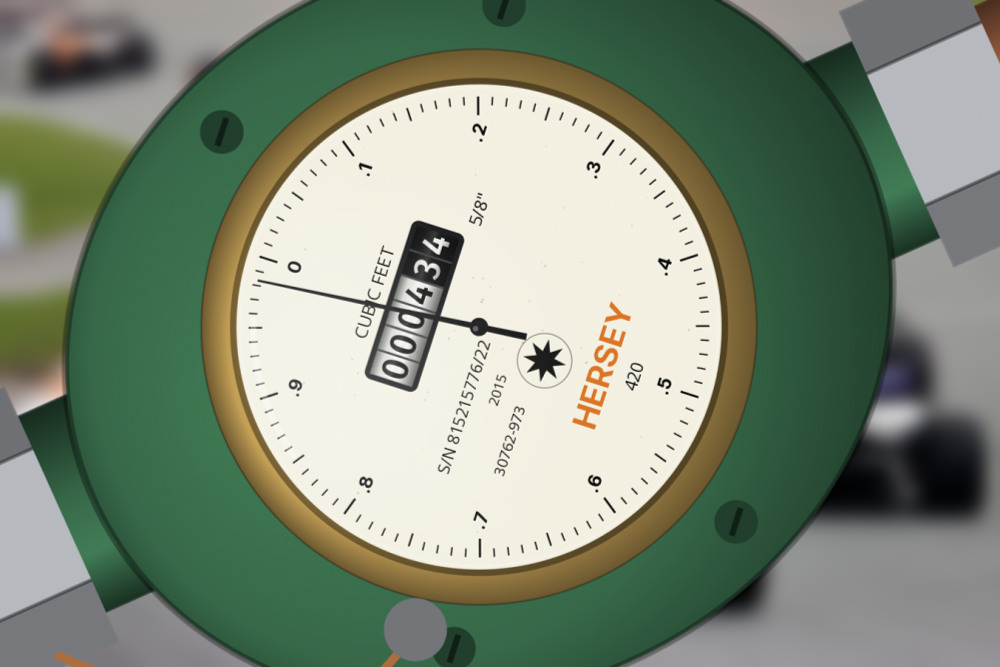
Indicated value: 433.98 ft³
